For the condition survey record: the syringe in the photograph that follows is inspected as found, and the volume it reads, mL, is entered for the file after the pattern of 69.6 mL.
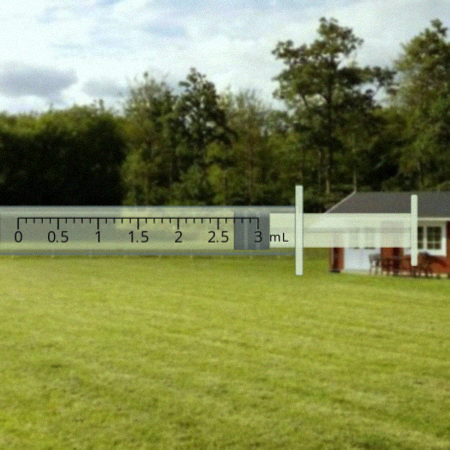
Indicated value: 2.7 mL
